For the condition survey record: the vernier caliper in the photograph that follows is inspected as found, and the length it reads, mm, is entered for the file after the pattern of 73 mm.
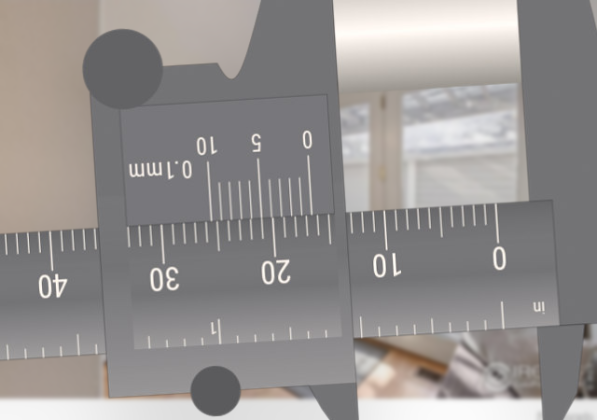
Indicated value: 16.5 mm
